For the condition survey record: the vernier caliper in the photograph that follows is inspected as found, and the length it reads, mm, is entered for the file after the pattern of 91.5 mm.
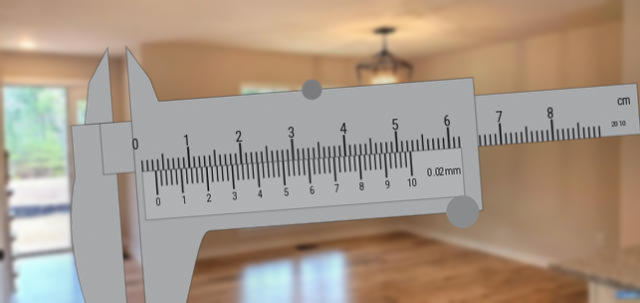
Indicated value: 3.5 mm
